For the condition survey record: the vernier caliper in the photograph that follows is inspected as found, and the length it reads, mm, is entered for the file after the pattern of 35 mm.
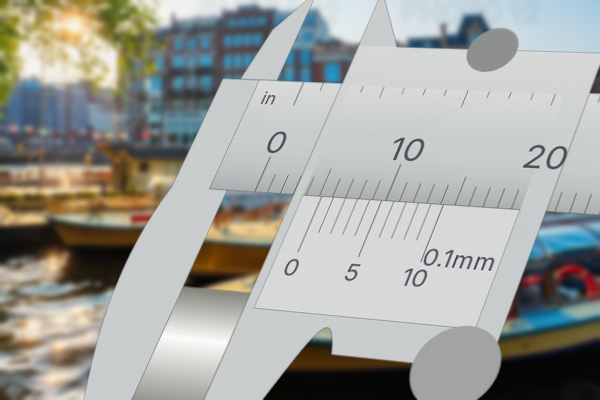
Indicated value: 5.2 mm
